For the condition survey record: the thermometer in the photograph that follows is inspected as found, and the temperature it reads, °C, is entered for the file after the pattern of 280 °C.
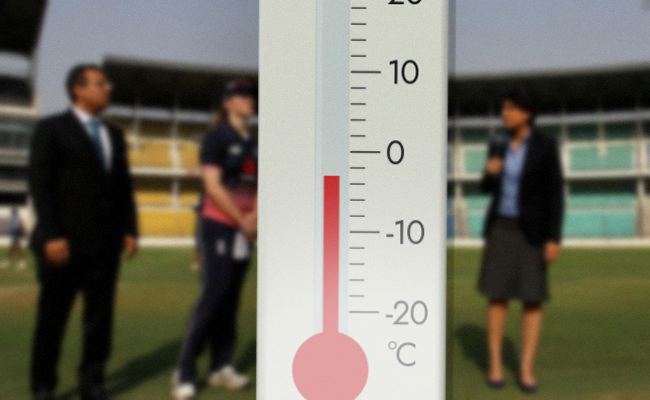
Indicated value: -3 °C
